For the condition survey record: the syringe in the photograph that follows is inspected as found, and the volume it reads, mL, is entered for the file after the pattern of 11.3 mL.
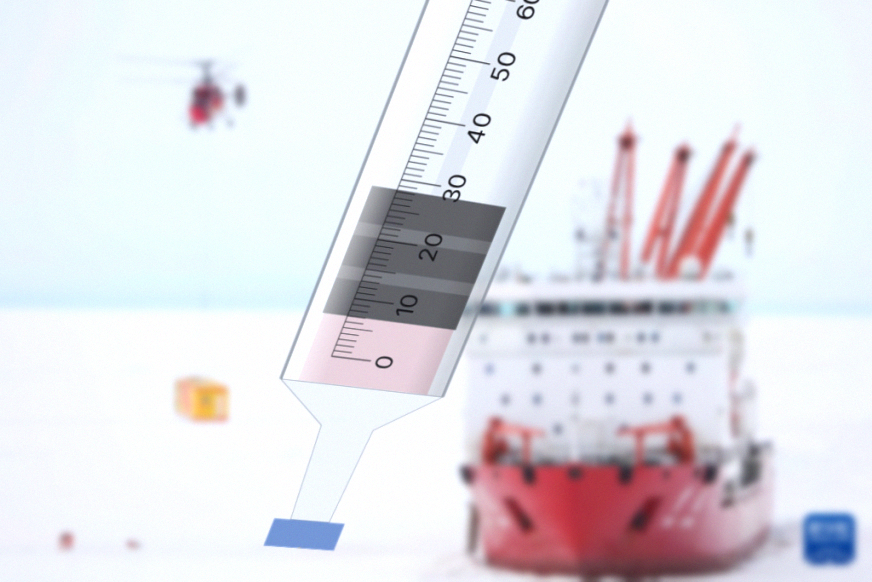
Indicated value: 7 mL
